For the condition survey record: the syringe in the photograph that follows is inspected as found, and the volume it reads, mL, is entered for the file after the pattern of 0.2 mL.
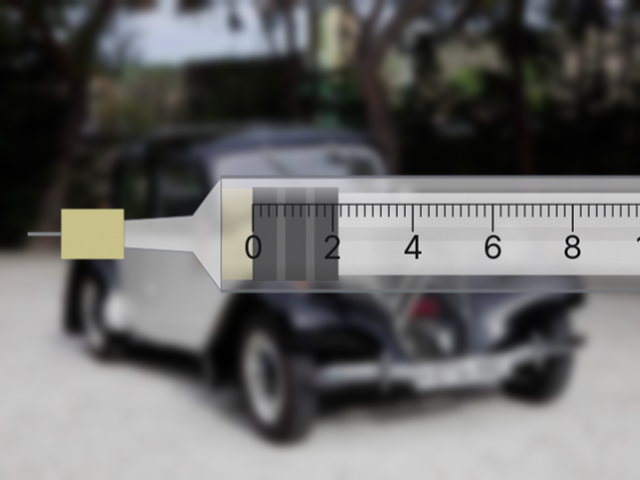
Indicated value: 0 mL
